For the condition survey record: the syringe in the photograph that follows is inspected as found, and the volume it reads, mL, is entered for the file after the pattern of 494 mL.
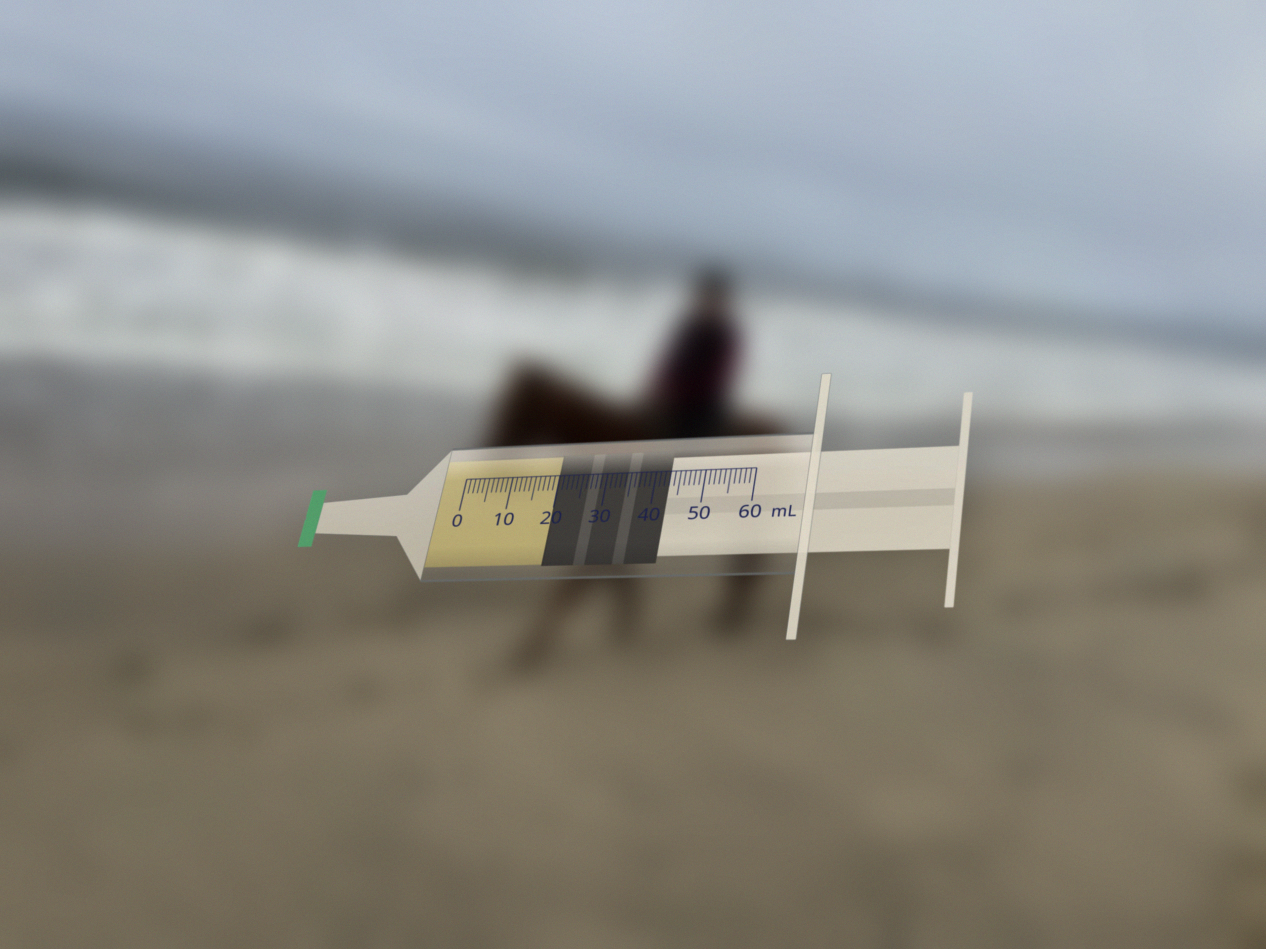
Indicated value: 20 mL
